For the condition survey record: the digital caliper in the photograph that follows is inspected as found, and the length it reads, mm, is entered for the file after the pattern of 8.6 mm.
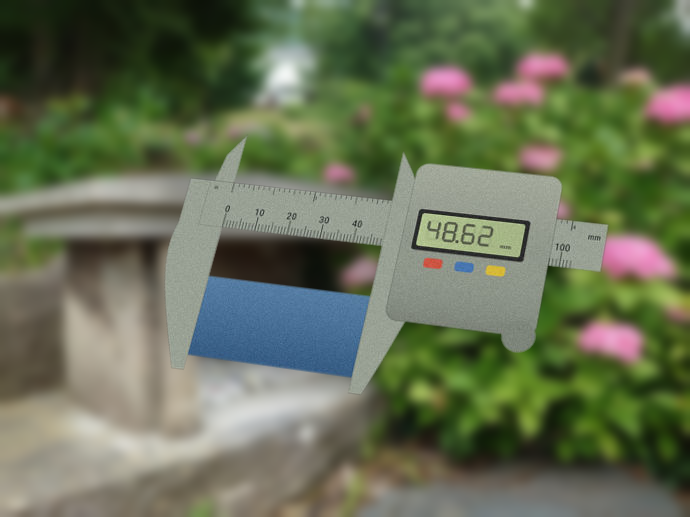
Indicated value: 48.62 mm
